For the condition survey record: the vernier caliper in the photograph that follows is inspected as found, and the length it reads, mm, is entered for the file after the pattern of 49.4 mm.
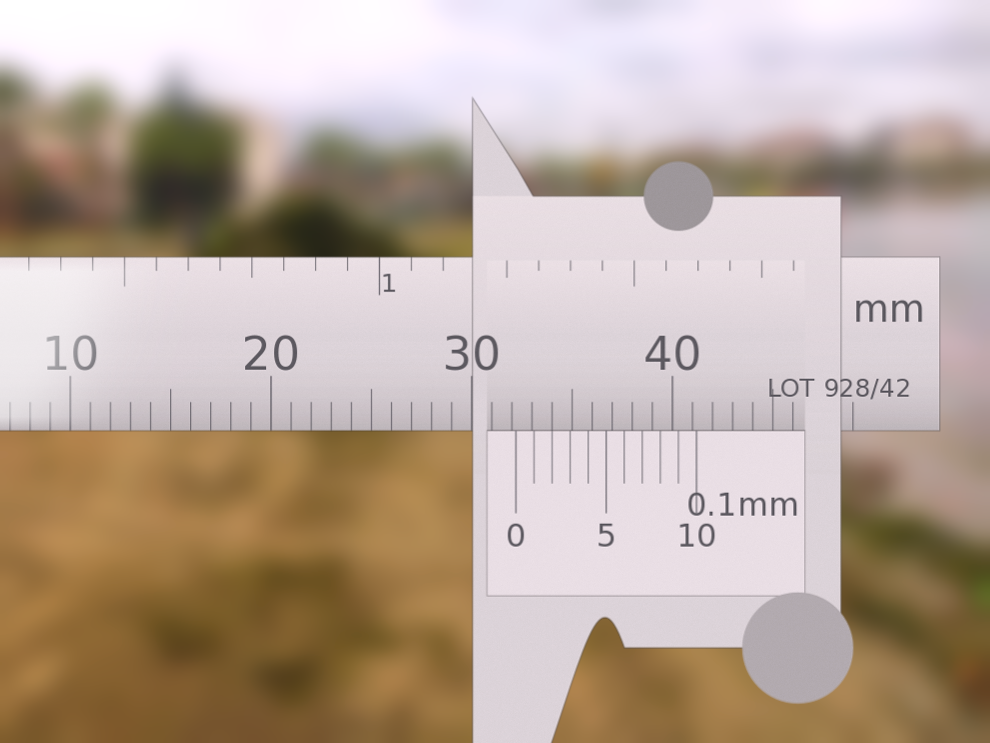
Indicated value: 32.2 mm
